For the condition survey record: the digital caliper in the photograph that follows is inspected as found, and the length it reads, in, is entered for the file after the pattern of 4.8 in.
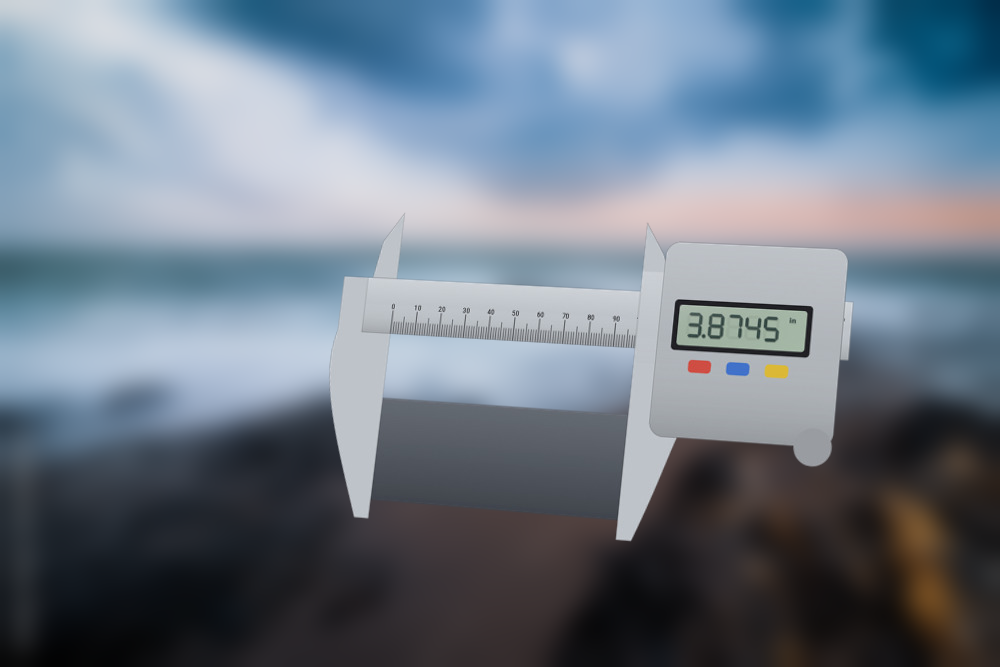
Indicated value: 3.8745 in
